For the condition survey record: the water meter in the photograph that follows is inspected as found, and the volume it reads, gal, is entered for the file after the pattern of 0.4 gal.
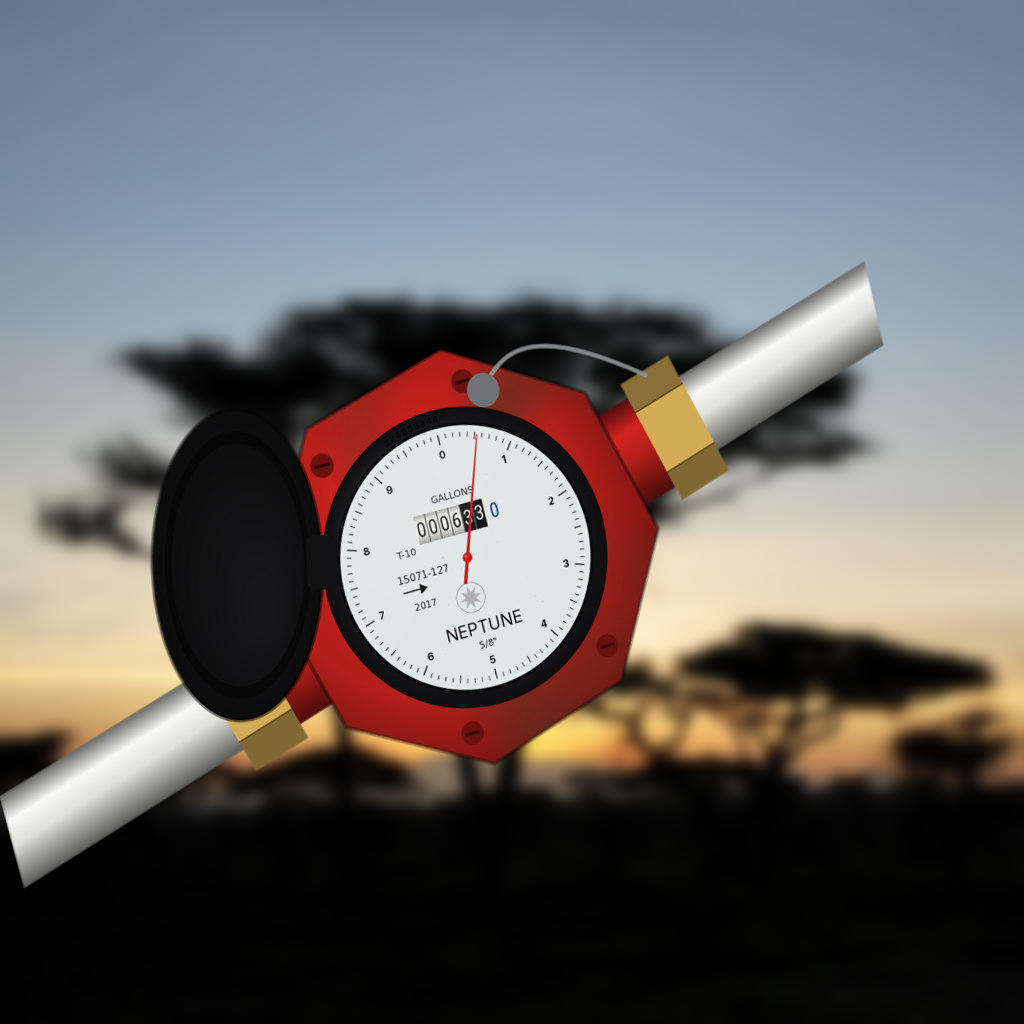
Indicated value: 6330.5 gal
